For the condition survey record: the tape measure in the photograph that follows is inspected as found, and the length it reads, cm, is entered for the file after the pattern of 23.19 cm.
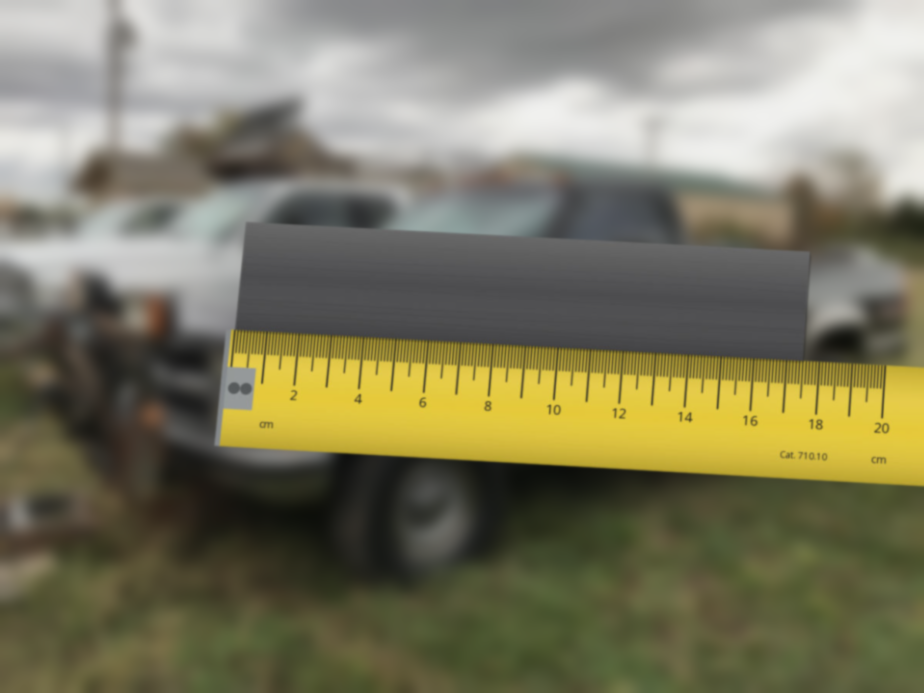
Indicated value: 17.5 cm
